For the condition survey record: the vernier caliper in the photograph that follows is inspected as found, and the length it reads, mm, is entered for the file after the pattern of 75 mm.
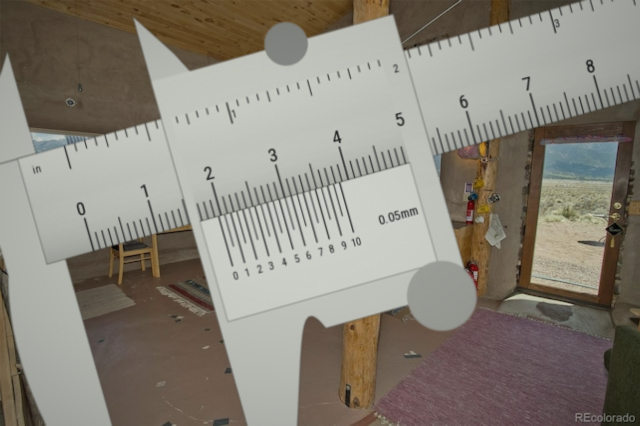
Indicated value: 19.6 mm
